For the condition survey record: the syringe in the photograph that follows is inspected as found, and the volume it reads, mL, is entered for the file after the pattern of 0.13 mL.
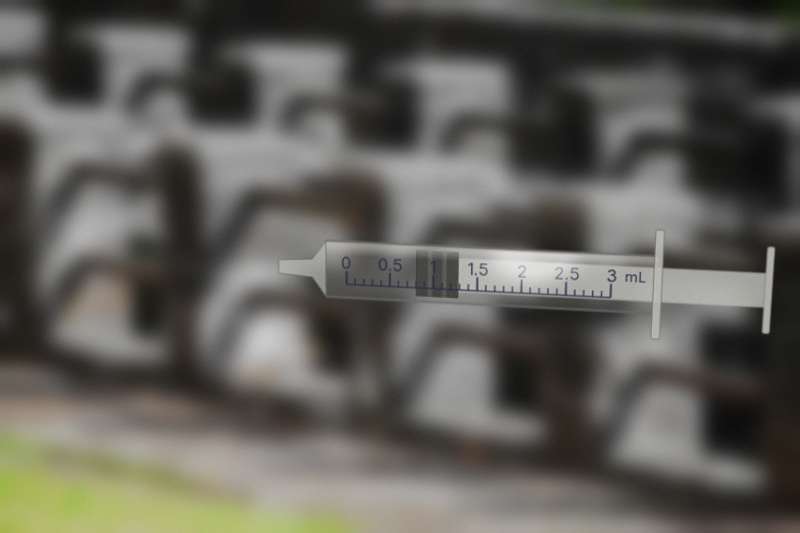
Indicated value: 0.8 mL
